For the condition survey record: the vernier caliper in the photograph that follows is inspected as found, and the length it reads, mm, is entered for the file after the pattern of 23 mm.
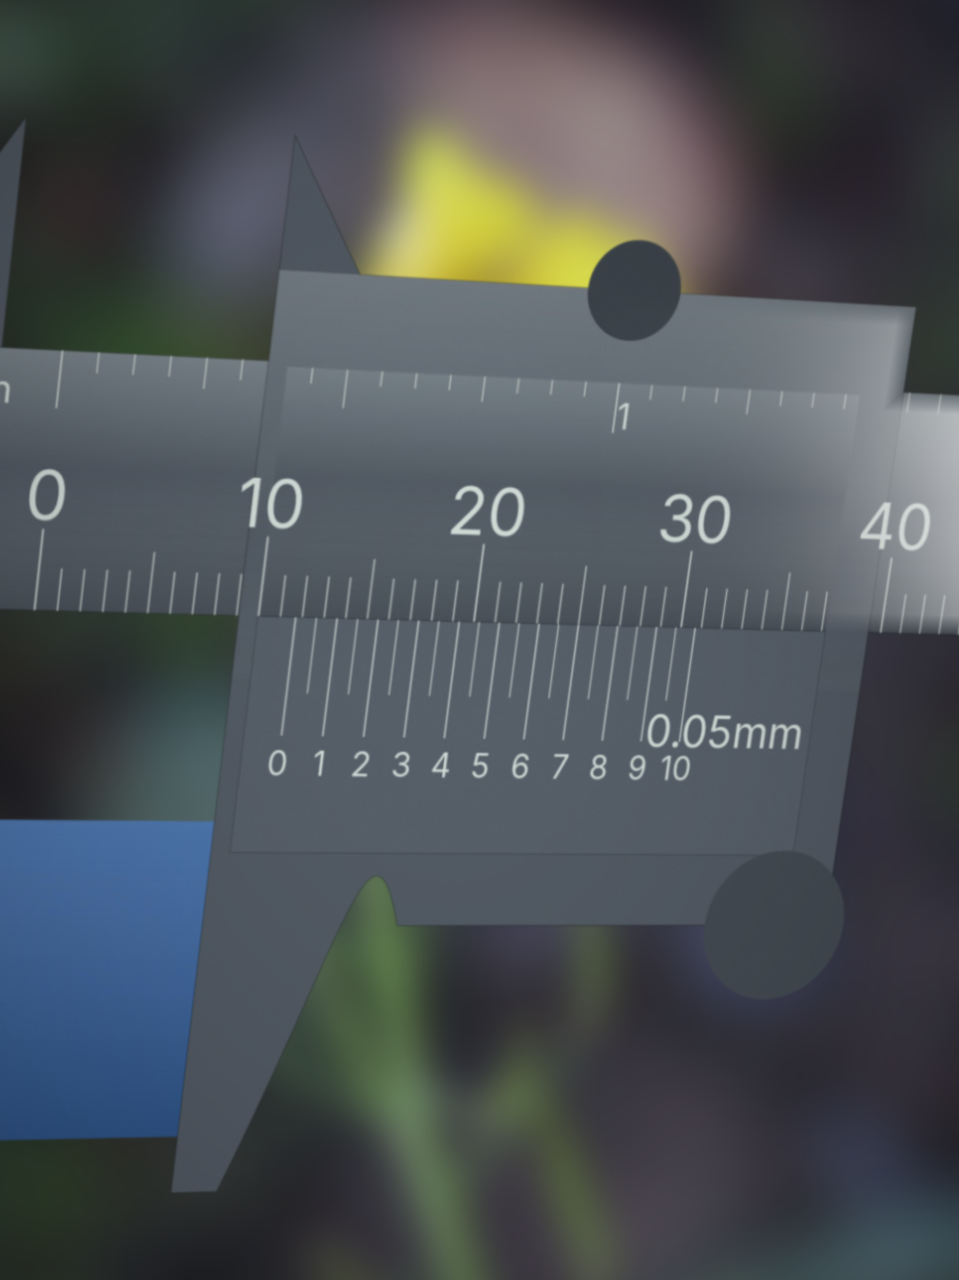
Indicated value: 11.7 mm
